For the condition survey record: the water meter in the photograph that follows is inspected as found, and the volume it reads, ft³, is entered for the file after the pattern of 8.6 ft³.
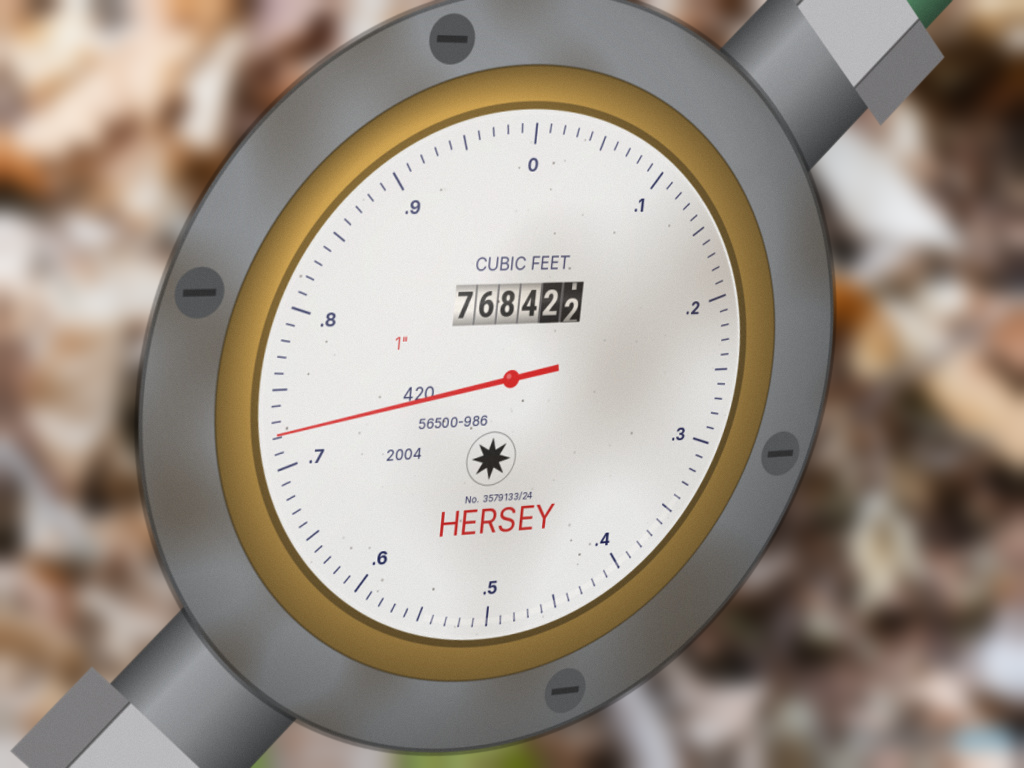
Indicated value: 768421.72 ft³
